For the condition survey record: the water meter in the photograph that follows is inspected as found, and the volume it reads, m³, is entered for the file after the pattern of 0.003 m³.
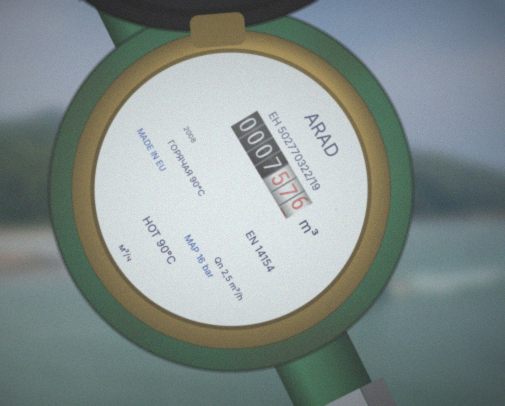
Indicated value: 7.576 m³
